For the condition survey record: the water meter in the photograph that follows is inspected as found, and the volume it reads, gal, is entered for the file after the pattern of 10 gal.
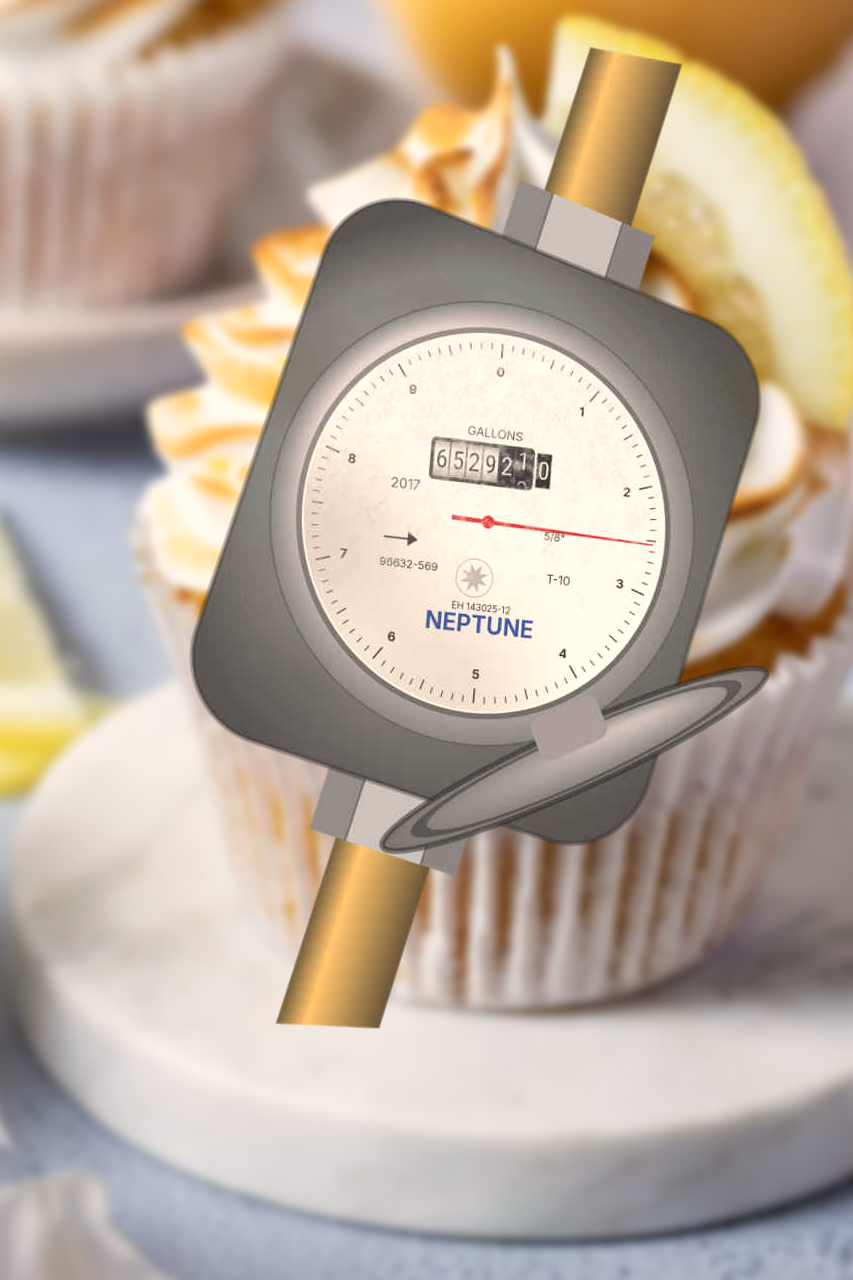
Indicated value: 6529212.5 gal
